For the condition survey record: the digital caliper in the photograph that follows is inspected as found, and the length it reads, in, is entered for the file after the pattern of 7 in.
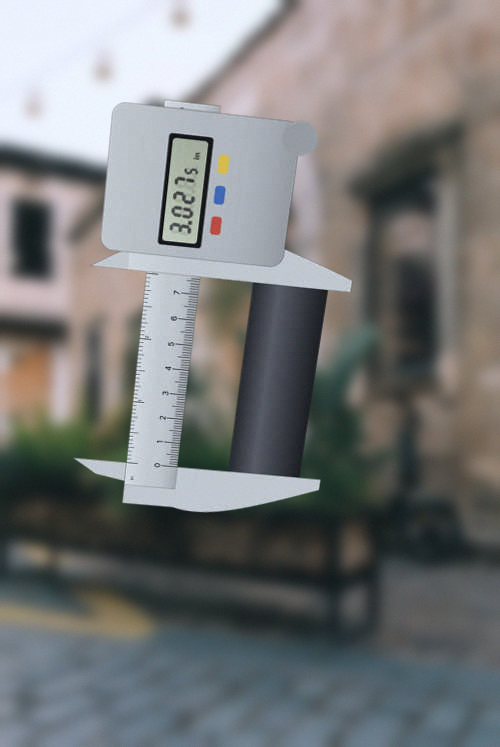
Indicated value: 3.0275 in
